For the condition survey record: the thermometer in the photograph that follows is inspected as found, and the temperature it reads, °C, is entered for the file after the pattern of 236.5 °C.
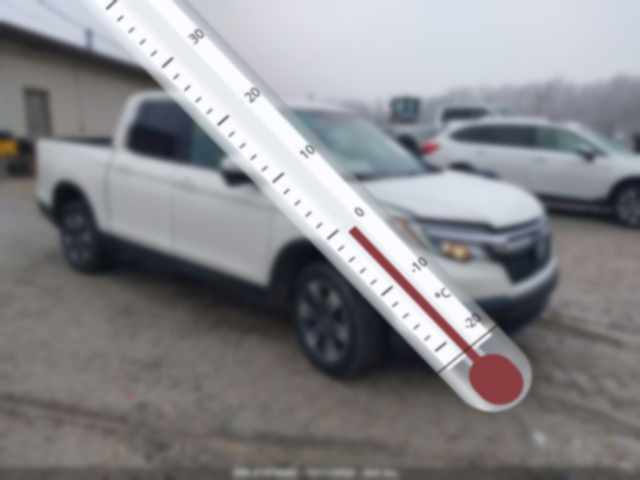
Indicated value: -1 °C
